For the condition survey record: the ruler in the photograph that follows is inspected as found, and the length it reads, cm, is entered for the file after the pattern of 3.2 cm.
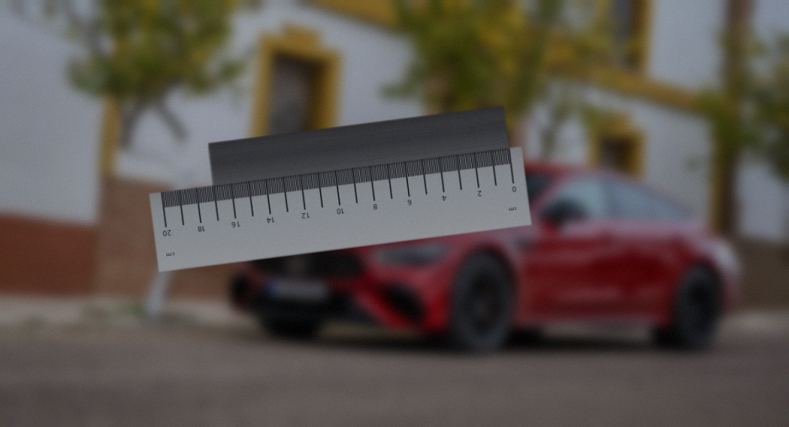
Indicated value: 17 cm
